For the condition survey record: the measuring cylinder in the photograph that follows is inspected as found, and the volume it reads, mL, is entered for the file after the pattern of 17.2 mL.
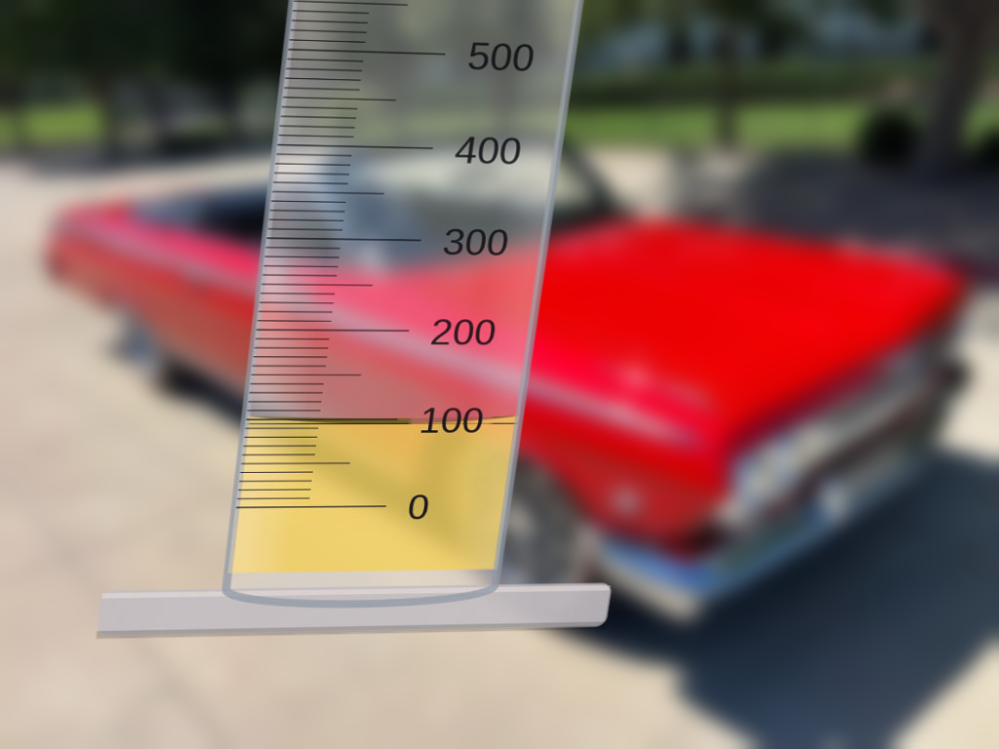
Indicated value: 95 mL
